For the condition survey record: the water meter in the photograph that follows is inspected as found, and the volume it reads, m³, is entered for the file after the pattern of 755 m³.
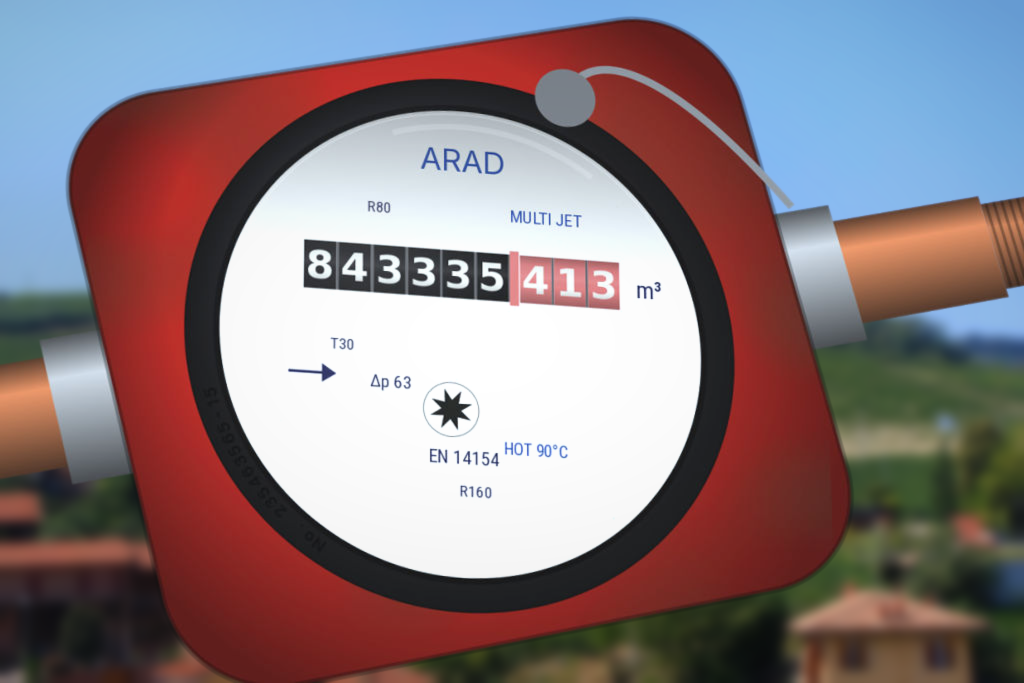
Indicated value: 843335.413 m³
